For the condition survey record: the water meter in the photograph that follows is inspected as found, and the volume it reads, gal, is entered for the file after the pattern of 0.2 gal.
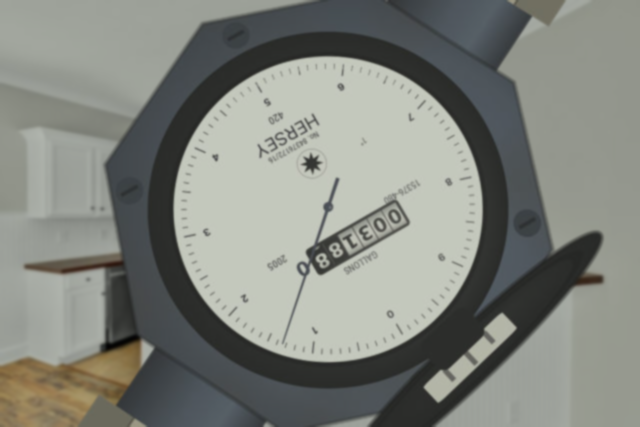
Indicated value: 31881.3 gal
